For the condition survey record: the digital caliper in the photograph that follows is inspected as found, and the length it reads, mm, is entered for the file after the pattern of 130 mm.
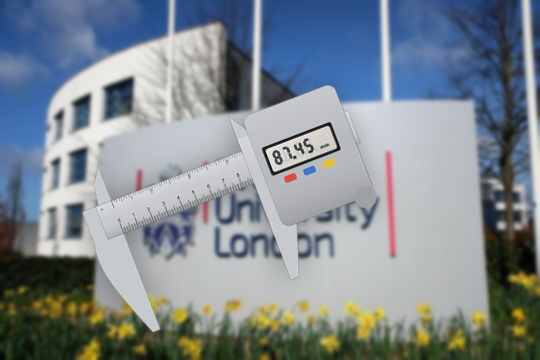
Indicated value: 87.45 mm
